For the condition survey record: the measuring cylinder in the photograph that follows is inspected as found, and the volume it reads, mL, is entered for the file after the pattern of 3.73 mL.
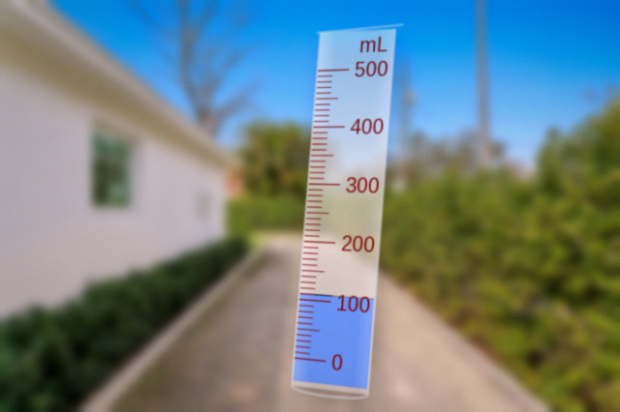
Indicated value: 110 mL
